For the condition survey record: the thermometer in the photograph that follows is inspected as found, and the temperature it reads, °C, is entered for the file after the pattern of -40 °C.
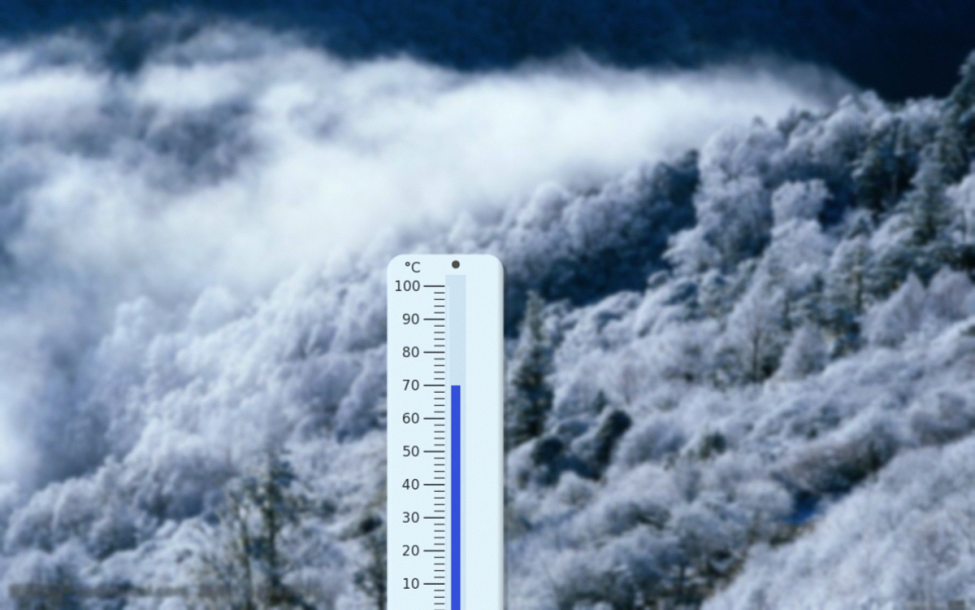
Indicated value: 70 °C
